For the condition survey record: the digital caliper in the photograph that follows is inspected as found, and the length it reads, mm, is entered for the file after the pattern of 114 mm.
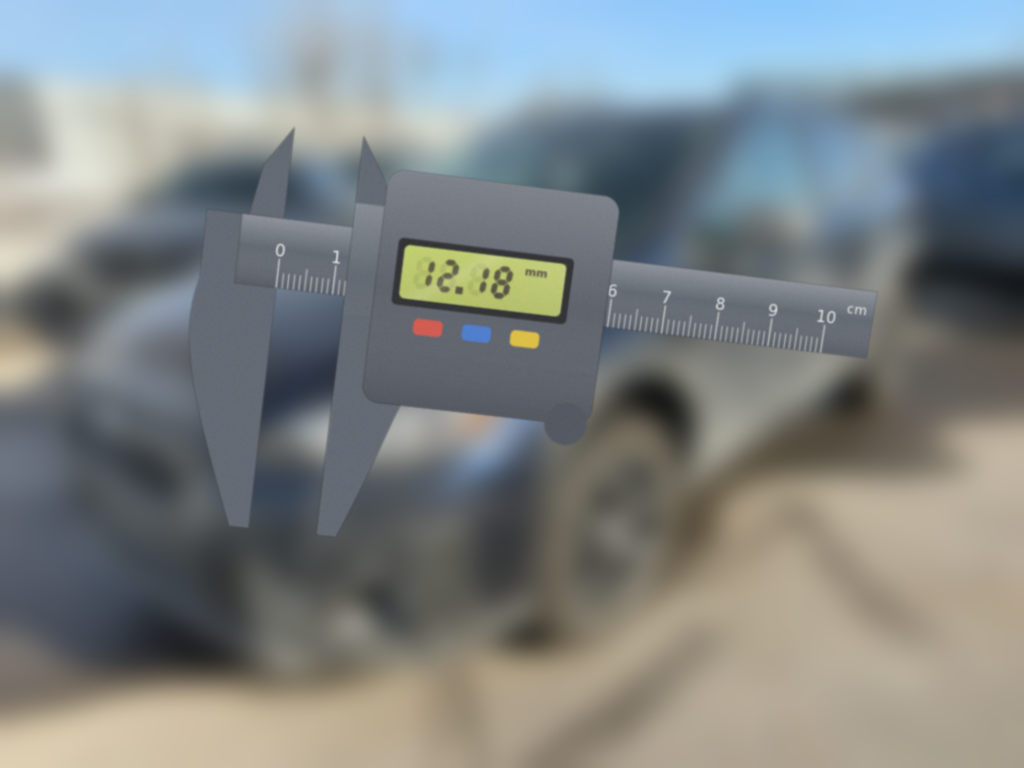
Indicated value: 12.18 mm
